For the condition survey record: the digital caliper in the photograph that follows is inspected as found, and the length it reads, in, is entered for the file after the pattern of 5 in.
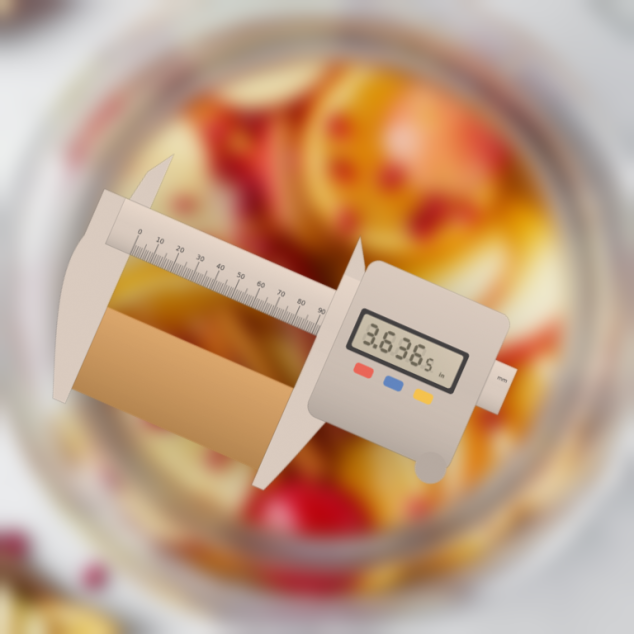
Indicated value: 3.6365 in
